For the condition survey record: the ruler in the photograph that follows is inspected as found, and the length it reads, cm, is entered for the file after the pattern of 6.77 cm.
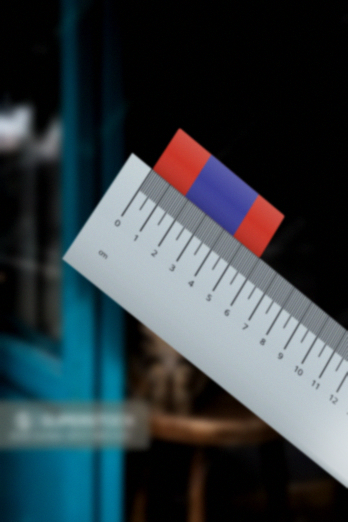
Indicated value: 6 cm
